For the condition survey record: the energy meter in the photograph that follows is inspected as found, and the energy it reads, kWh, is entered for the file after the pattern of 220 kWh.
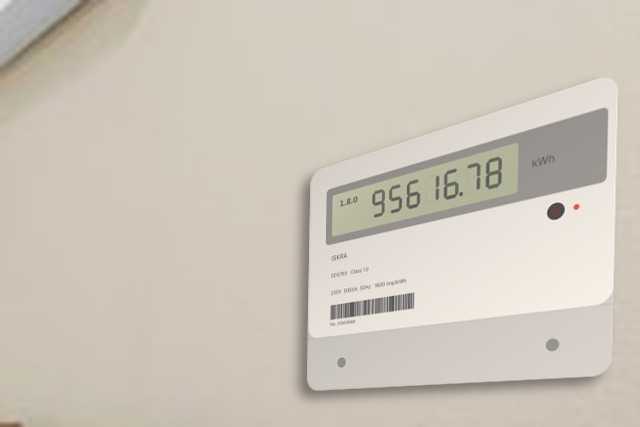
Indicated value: 95616.78 kWh
